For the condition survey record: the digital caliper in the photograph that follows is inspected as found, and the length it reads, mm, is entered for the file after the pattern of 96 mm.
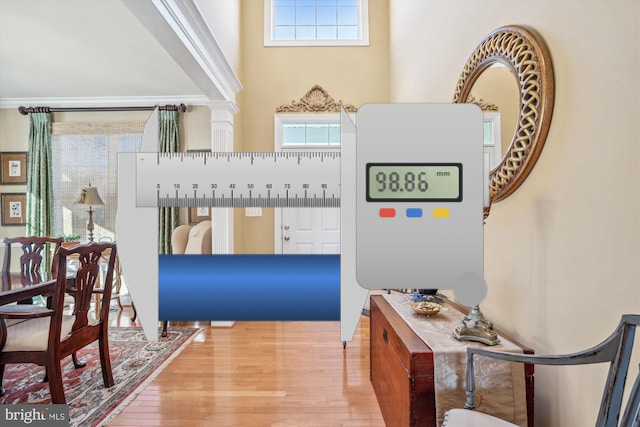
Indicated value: 98.86 mm
